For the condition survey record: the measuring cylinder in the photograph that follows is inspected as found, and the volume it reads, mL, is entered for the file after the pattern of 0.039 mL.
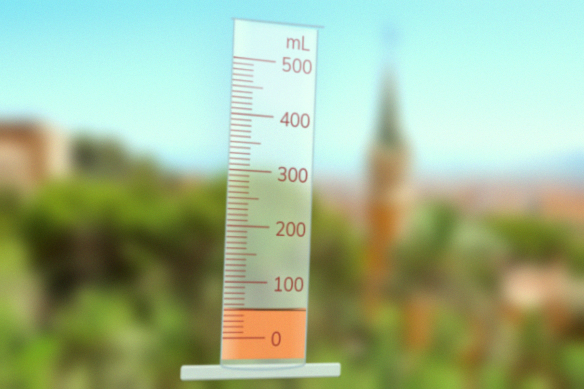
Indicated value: 50 mL
